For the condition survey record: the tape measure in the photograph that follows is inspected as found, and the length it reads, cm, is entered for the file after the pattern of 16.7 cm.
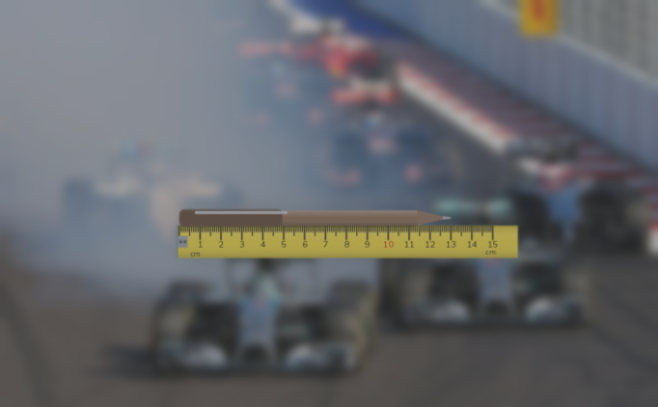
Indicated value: 13 cm
